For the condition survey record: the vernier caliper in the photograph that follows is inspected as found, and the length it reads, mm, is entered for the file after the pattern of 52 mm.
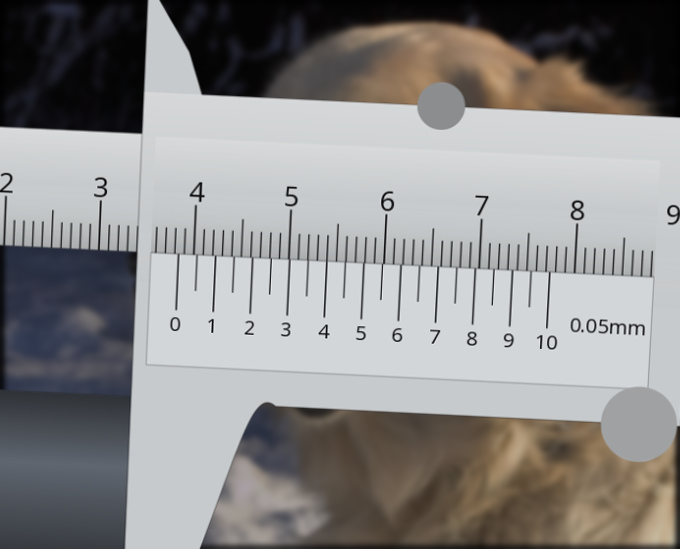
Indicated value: 38.4 mm
